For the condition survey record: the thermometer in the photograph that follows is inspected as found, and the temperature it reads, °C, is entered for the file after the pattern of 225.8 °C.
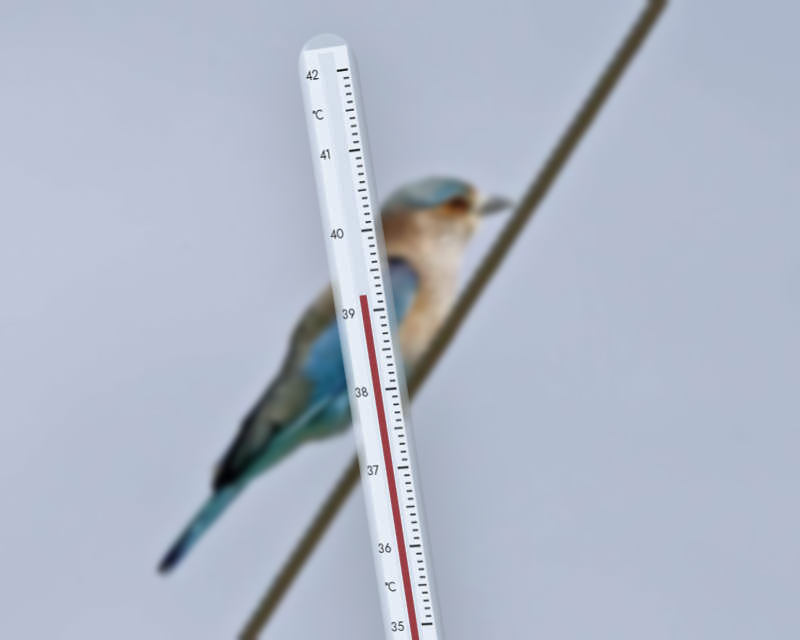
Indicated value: 39.2 °C
